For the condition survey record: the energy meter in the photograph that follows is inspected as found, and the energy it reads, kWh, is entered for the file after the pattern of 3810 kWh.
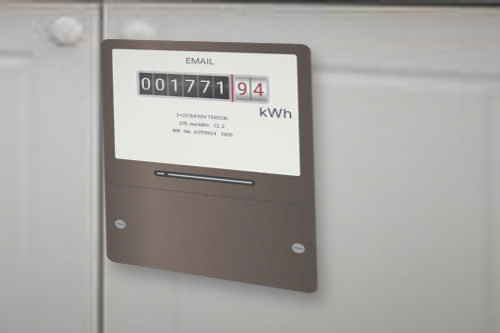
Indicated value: 1771.94 kWh
